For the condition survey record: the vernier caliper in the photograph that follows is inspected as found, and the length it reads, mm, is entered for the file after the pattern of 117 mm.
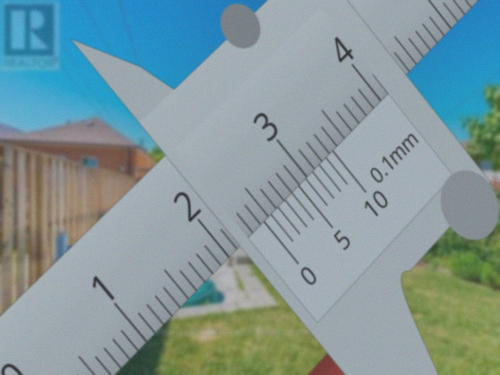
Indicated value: 24.4 mm
